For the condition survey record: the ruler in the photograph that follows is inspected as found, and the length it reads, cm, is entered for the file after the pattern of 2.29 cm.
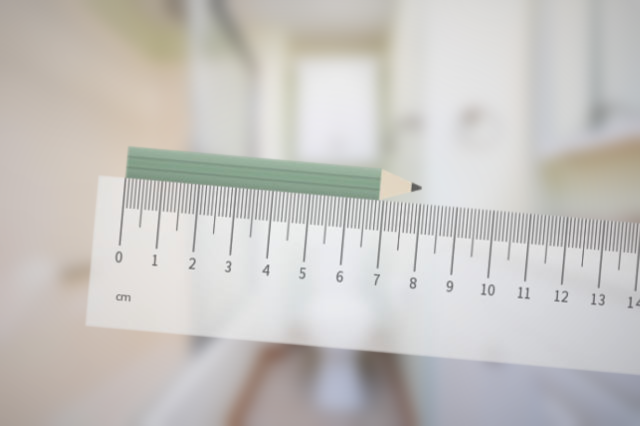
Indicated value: 8 cm
